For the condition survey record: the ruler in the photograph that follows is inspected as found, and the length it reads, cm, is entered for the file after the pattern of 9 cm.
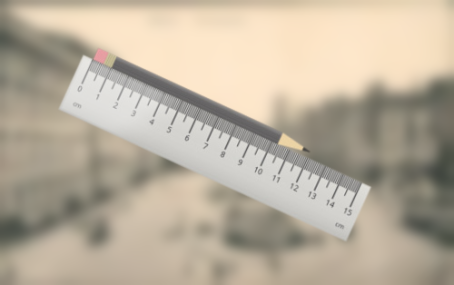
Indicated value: 12 cm
